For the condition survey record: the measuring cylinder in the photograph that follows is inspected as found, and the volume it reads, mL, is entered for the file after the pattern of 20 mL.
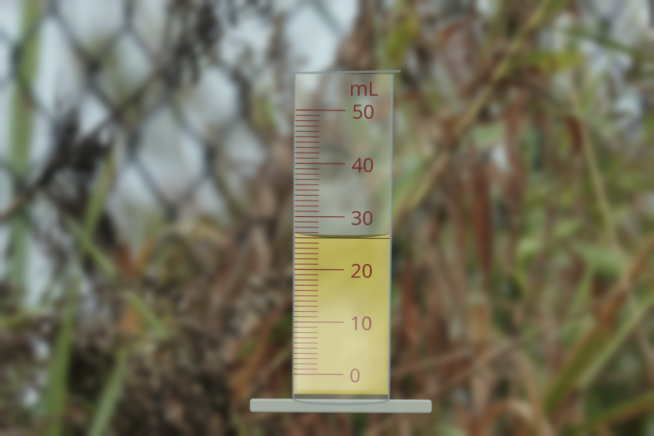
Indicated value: 26 mL
